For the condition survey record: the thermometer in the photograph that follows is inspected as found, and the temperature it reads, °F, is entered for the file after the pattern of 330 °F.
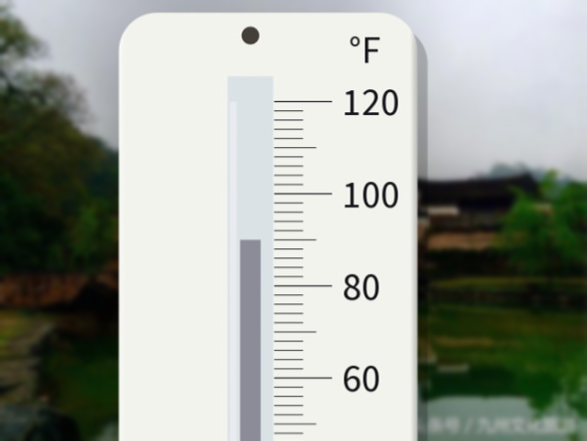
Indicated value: 90 °F
